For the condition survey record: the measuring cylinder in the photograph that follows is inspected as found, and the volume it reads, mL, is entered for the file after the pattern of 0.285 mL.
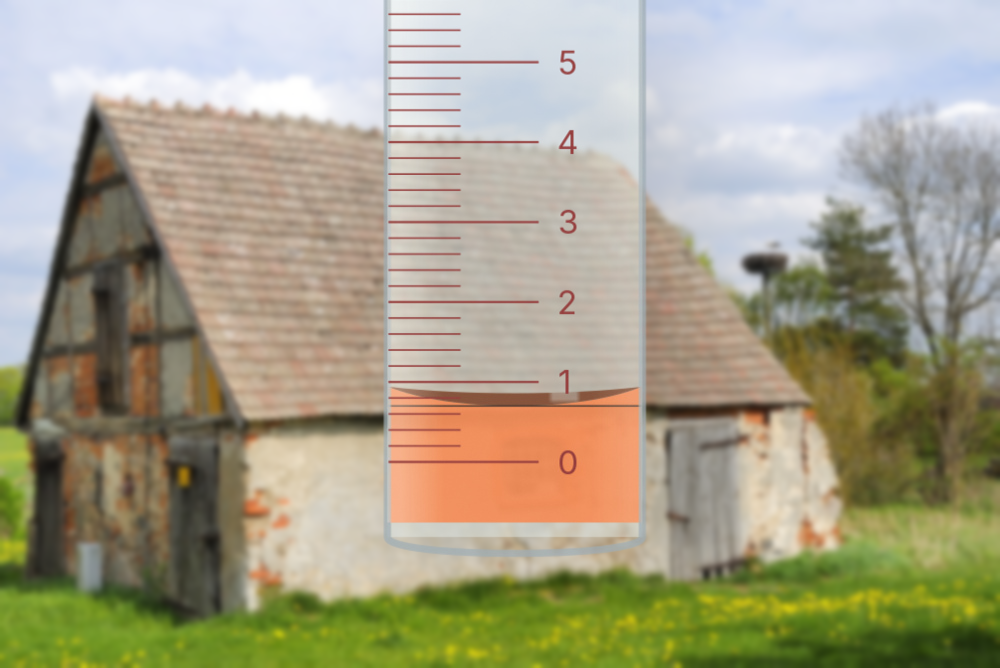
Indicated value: 0.7 mL
